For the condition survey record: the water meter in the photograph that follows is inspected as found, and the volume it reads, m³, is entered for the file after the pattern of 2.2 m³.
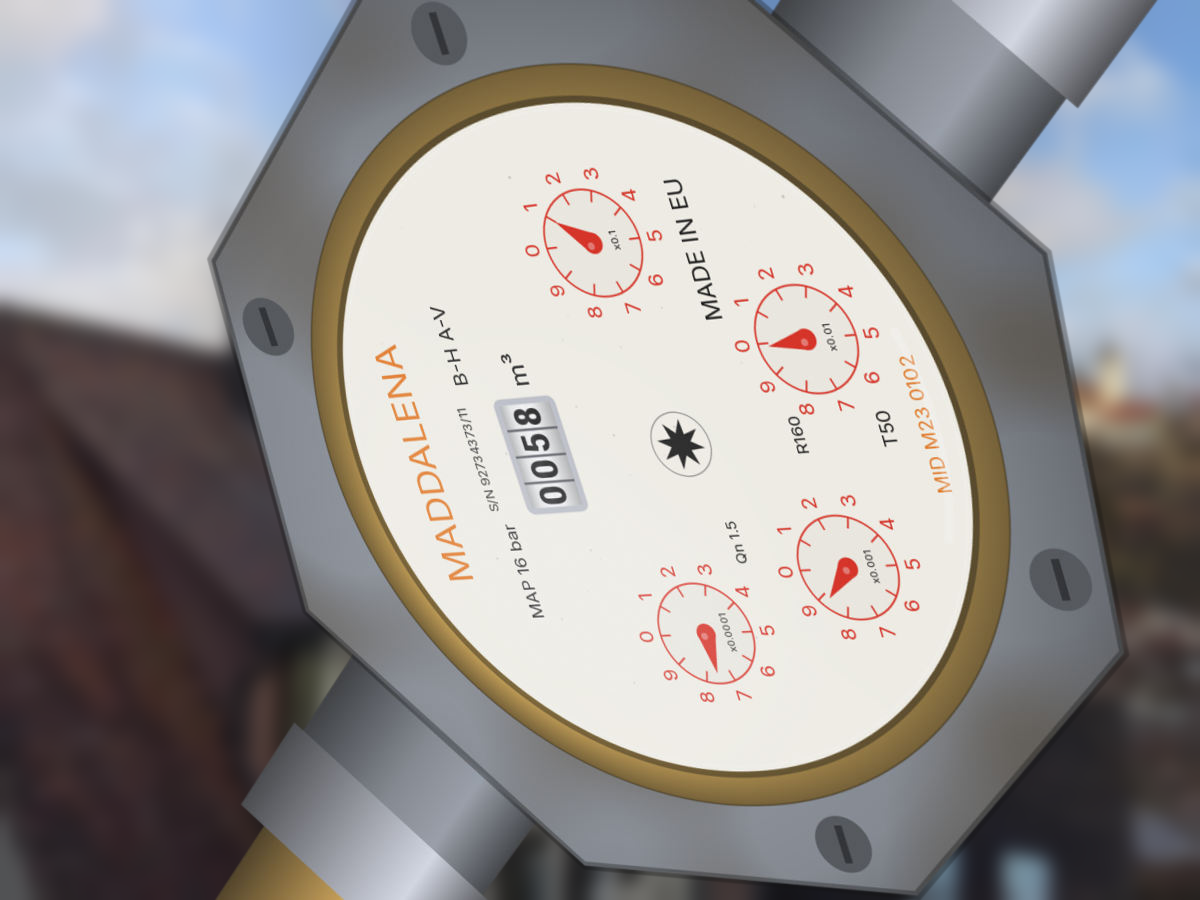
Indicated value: 58.0987 m³
